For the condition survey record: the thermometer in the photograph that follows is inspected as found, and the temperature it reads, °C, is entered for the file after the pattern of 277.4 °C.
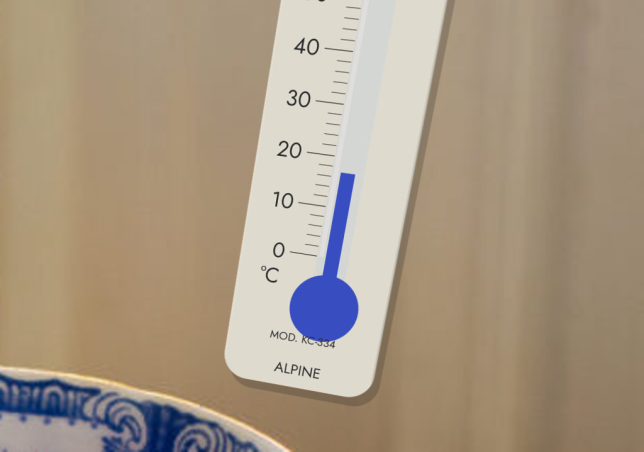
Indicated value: 17 °C
